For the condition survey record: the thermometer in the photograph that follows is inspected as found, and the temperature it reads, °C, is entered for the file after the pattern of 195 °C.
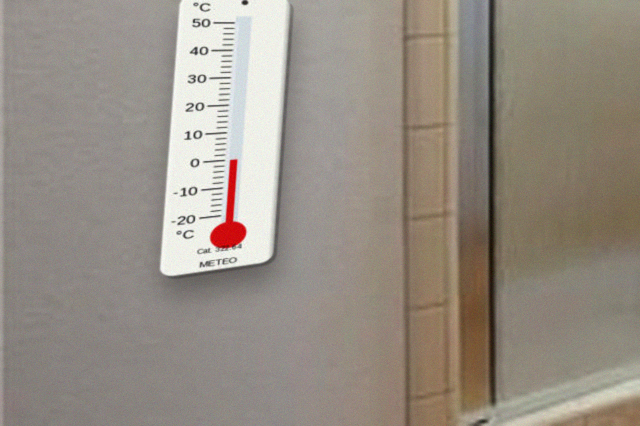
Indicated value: 0 °C
